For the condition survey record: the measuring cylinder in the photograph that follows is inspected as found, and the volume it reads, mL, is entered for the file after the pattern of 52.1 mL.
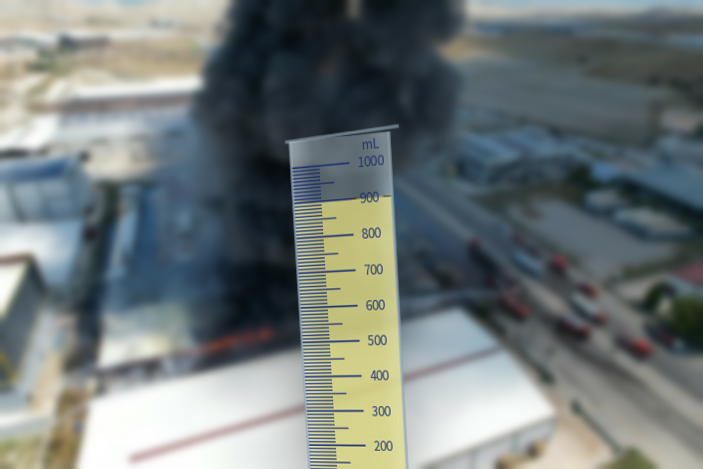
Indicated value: 900 mL
